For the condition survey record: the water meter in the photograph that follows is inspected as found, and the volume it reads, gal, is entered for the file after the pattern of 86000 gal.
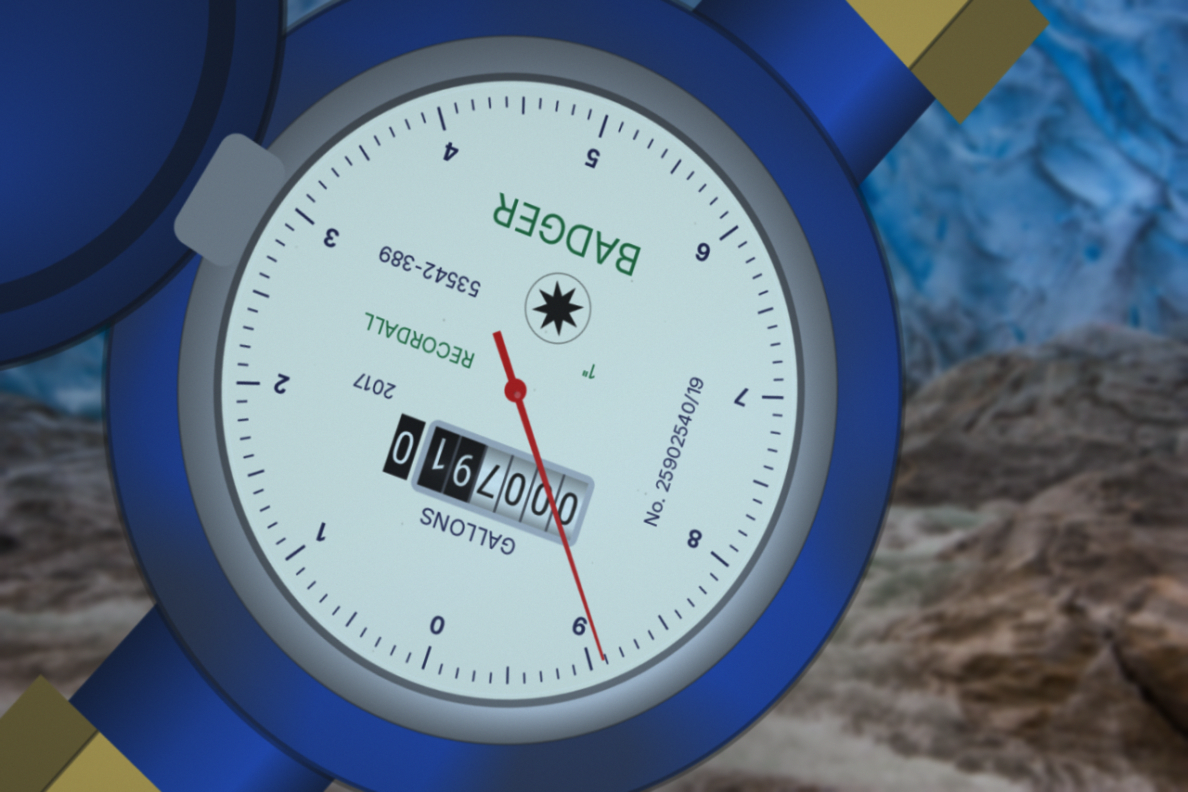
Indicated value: 7908.9 gal
